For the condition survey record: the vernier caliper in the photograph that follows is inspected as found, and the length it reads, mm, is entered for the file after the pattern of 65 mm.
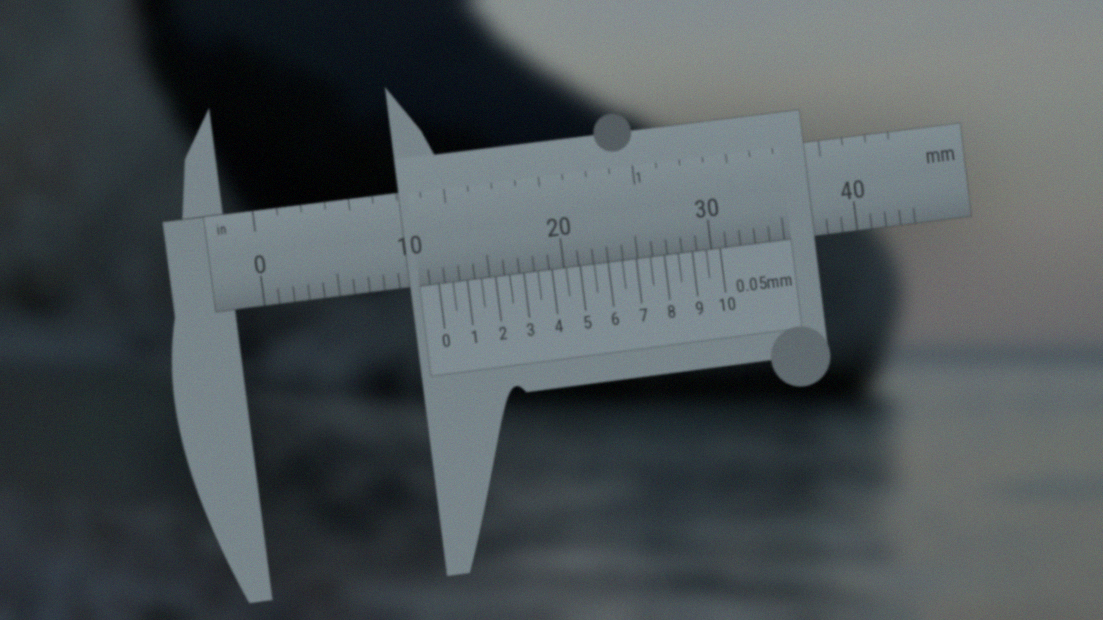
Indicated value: 11.6 mm
